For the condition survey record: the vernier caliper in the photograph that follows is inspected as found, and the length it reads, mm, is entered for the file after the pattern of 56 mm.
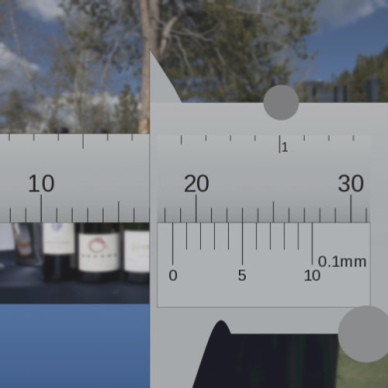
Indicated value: 18.5 mm
